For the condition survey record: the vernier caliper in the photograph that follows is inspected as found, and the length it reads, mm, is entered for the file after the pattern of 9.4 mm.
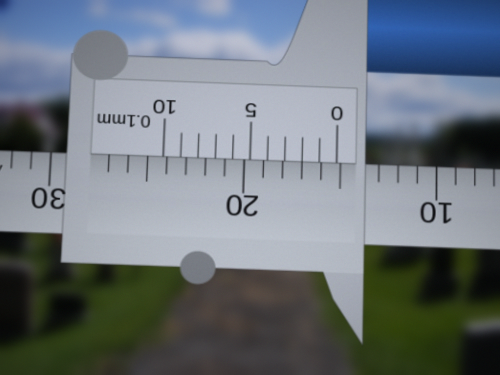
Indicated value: 15.2 mm
